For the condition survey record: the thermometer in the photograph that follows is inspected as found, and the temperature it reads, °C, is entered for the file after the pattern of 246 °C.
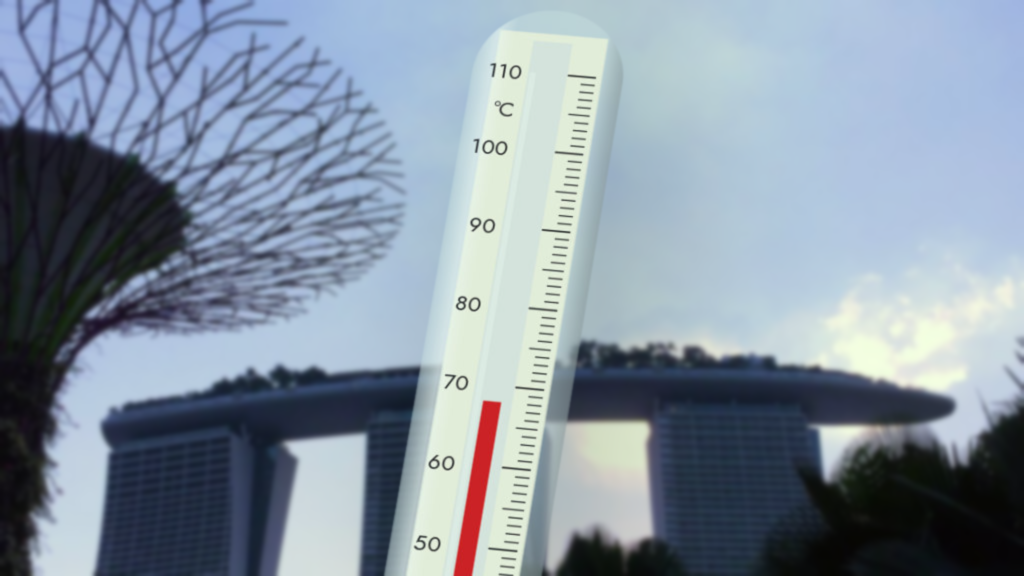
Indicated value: 68 °C
